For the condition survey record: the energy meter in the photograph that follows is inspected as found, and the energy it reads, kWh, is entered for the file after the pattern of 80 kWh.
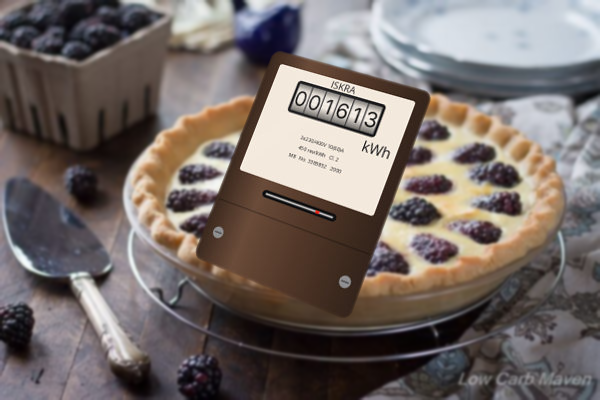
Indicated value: 1613 kWh
